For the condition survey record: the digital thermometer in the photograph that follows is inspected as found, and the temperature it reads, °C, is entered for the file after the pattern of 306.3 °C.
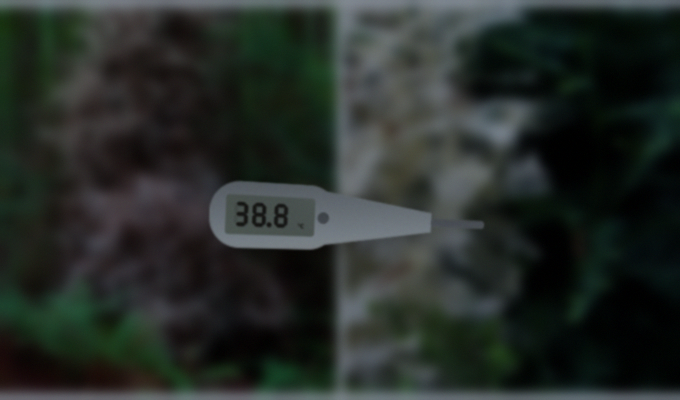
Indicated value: 38.8 °C
